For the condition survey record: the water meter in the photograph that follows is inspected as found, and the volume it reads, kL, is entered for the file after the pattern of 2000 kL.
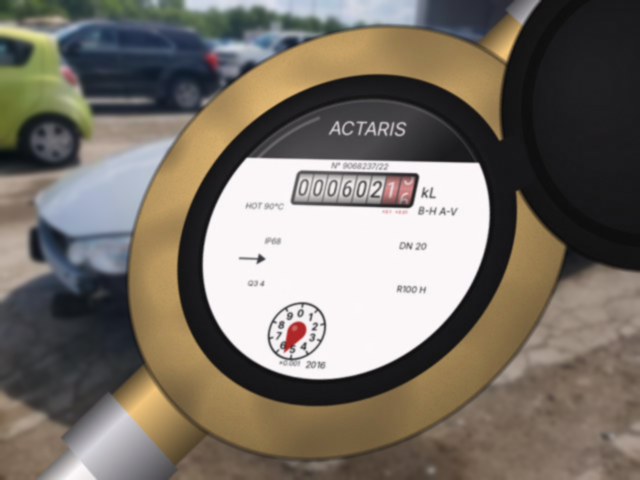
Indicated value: 602.155 kL
